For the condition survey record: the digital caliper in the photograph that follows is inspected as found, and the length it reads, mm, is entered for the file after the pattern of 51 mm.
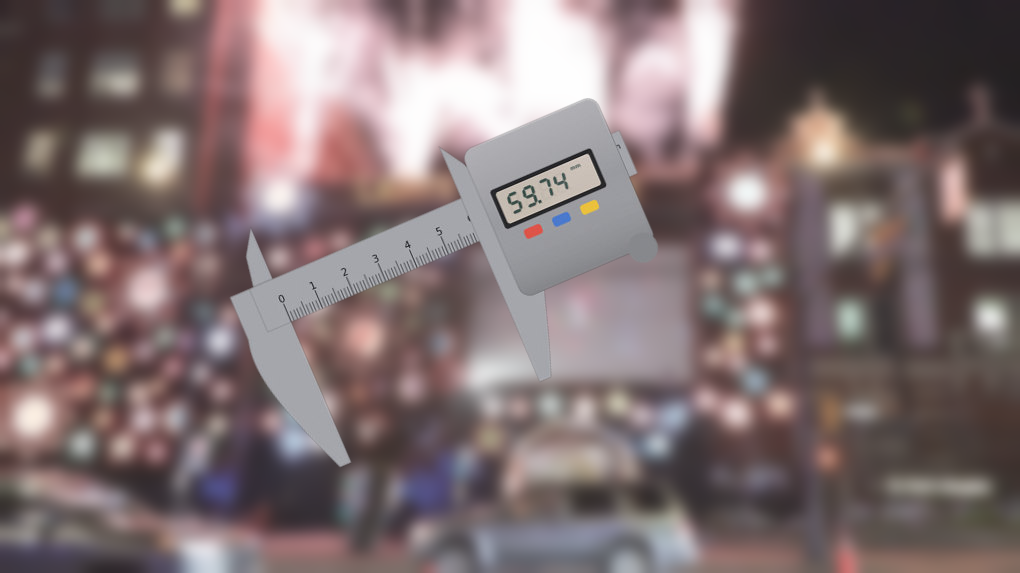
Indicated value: 59.74 mm
